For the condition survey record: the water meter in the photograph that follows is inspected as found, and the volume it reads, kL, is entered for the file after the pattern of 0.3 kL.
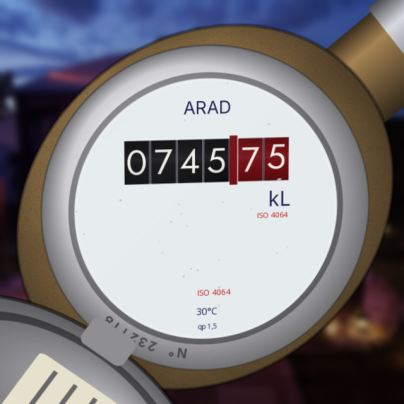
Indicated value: 745.75 kL
